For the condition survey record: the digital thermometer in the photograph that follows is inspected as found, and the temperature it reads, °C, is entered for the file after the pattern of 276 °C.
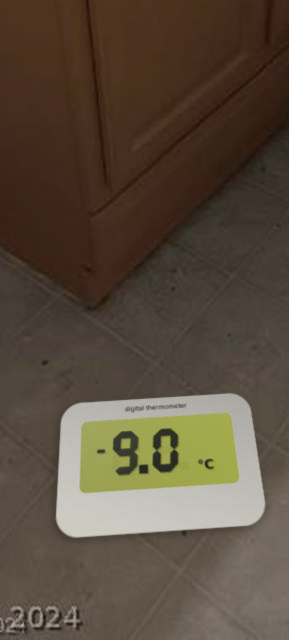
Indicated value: -9.0 °C
